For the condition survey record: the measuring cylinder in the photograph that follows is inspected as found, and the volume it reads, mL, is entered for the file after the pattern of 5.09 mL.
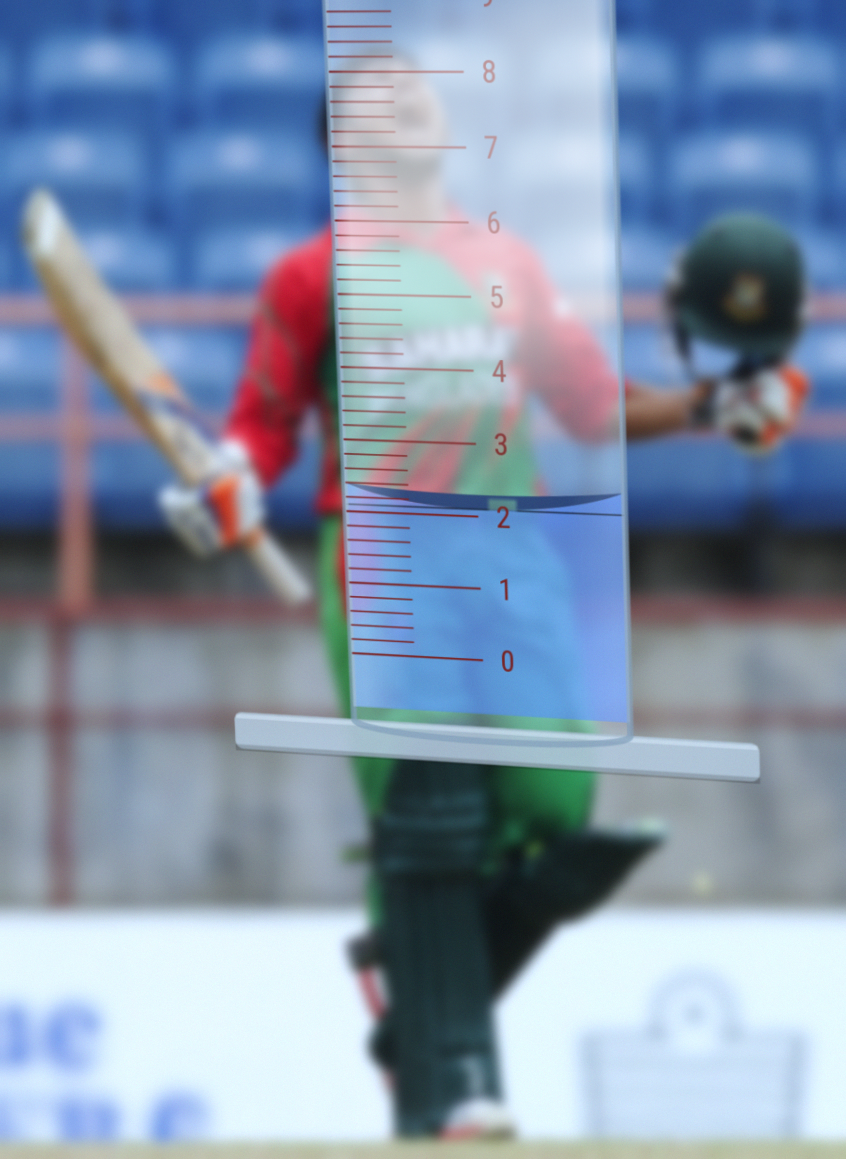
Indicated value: 2.1 mL
